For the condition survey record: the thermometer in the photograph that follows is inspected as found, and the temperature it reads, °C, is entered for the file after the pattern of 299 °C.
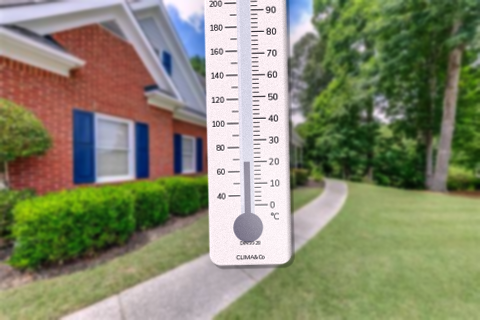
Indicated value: 20 °C
